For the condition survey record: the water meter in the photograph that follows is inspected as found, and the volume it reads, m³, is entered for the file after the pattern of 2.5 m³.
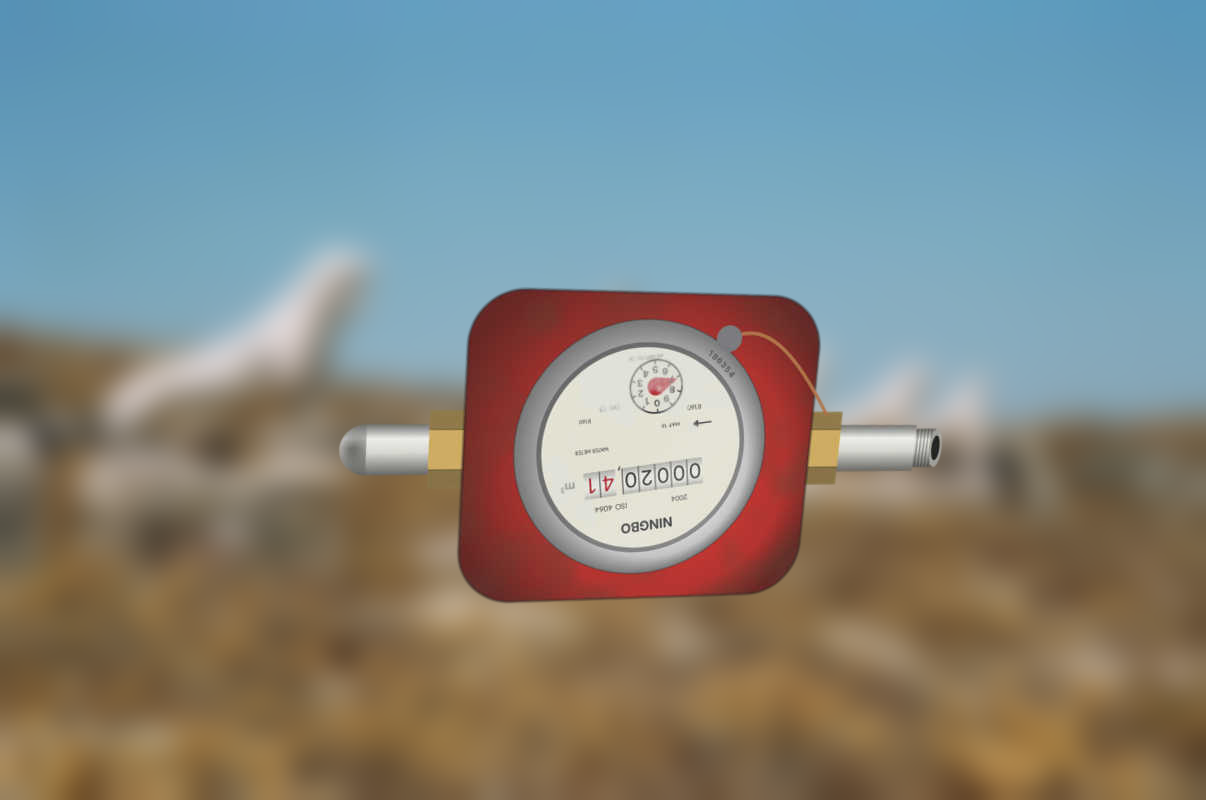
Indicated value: 20.417 m³
